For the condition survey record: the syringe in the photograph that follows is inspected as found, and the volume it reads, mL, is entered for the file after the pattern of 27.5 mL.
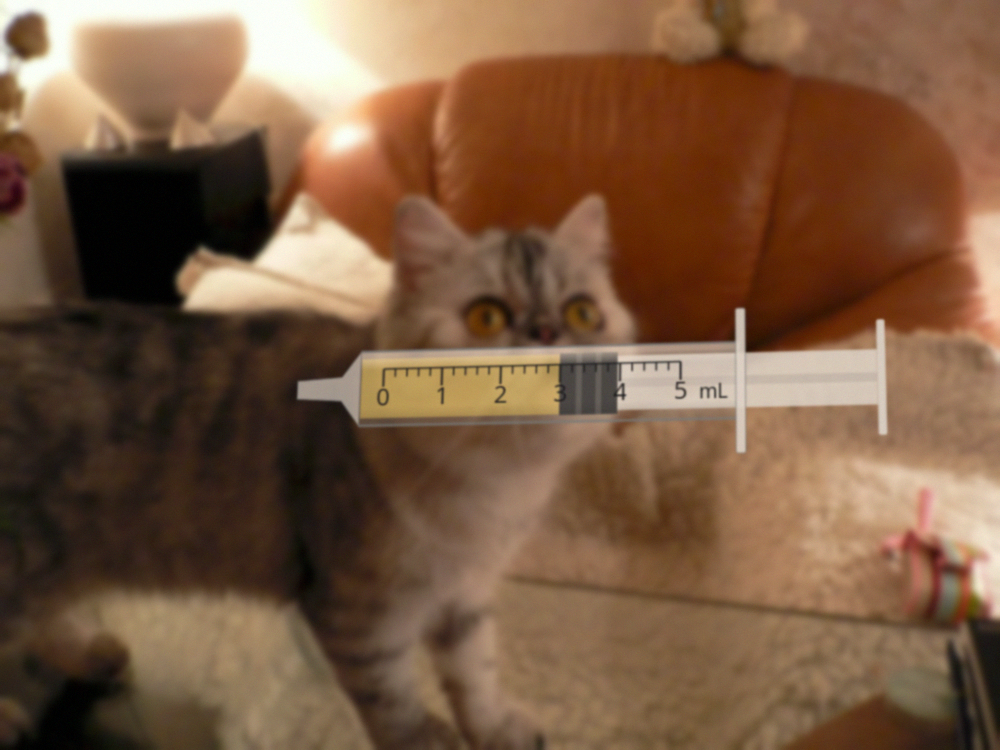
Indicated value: 3 mL
